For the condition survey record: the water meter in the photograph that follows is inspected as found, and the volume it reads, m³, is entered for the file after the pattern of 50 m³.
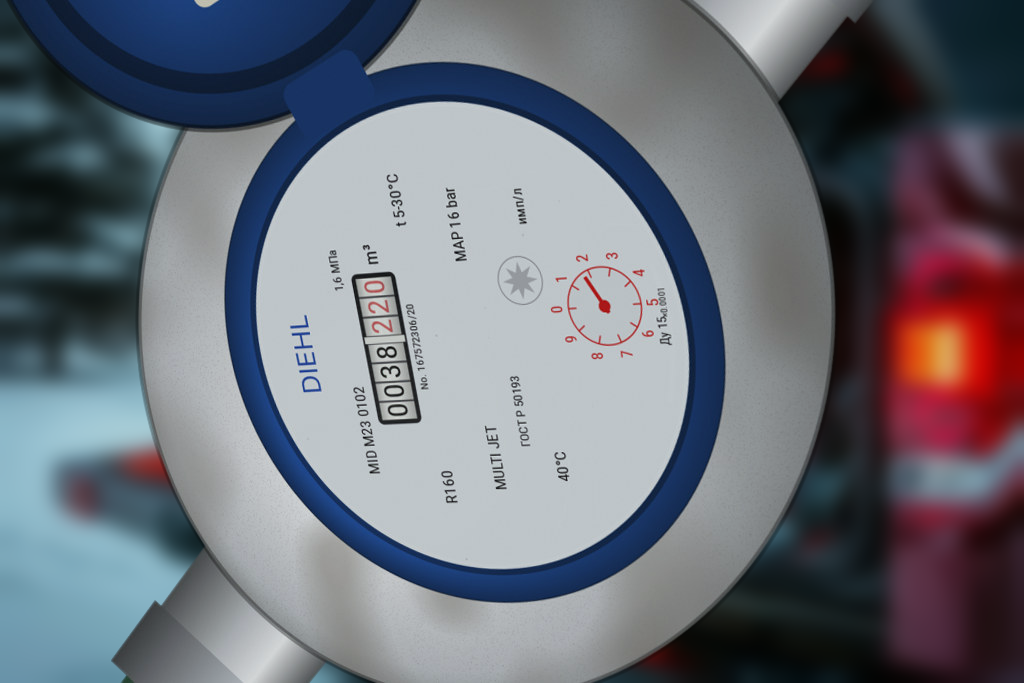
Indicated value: 38.2201 m³
